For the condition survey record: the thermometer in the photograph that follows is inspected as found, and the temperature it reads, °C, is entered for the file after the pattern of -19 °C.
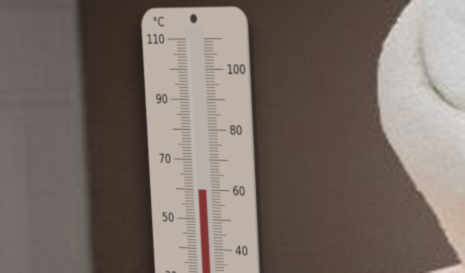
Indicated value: 60 °C
